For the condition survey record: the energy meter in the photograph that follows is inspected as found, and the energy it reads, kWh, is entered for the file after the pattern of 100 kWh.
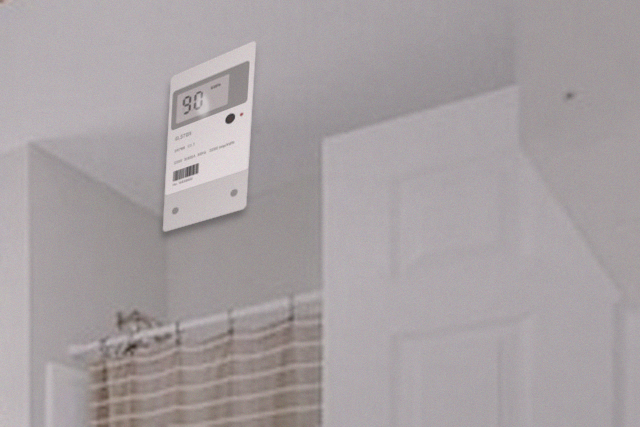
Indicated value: 90 kWh
